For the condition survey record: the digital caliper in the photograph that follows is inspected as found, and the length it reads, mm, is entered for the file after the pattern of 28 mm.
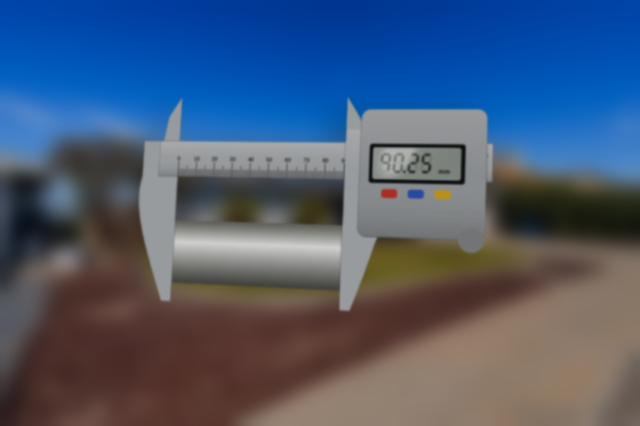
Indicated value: 90.25 mm
